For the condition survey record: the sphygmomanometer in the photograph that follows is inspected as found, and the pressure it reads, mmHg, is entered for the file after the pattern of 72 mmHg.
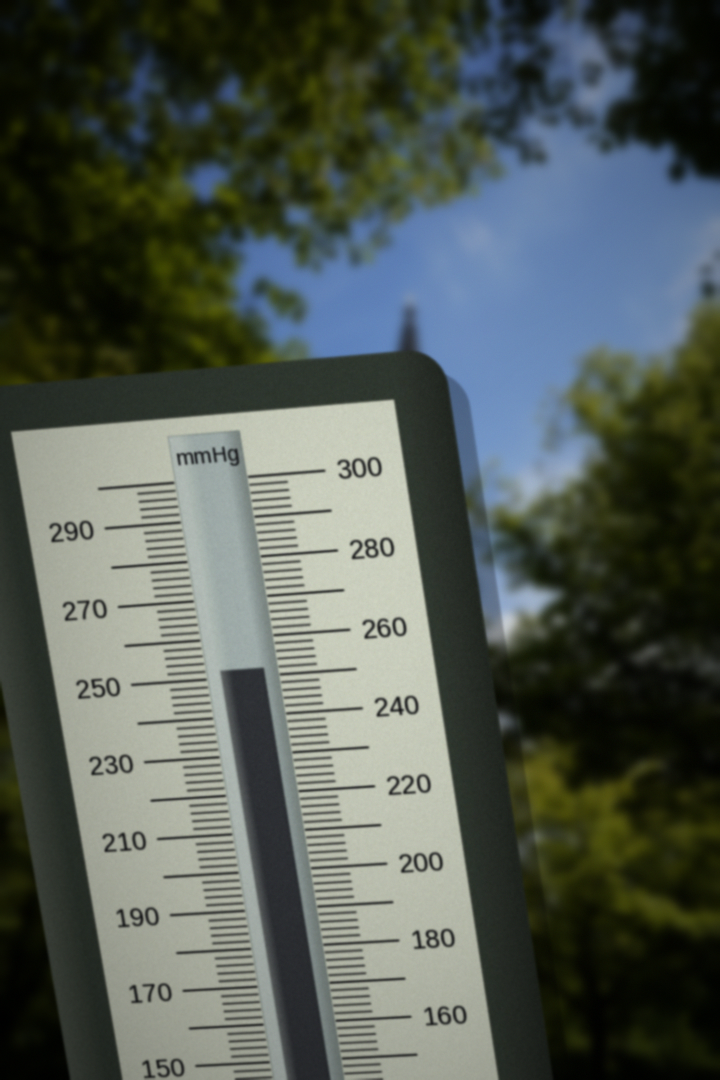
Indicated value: 252 mmHg
